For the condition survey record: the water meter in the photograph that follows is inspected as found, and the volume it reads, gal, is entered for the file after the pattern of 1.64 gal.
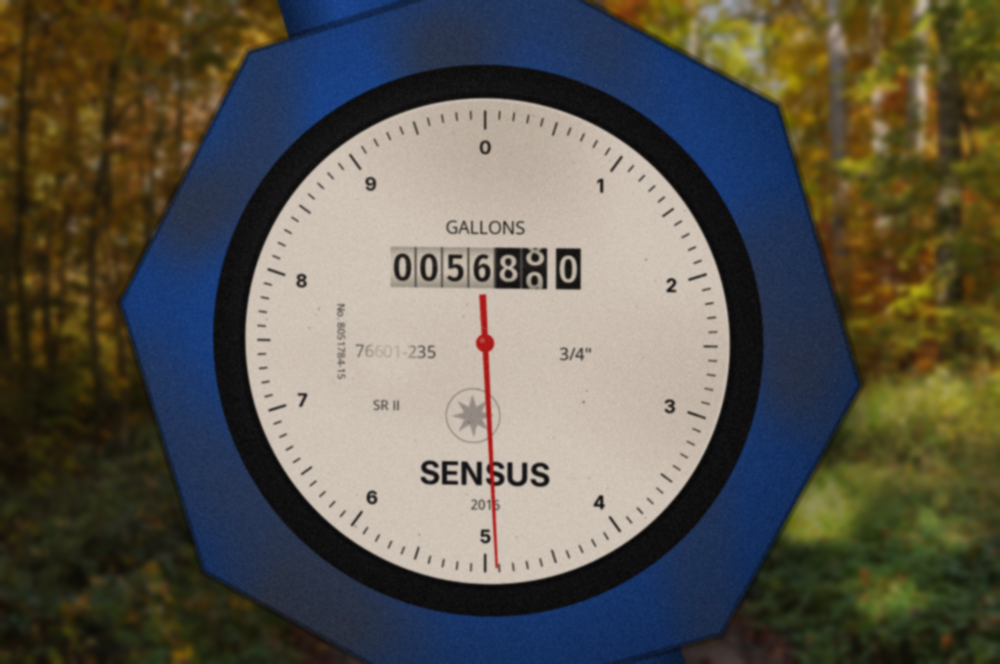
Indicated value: 56884.9 gal
